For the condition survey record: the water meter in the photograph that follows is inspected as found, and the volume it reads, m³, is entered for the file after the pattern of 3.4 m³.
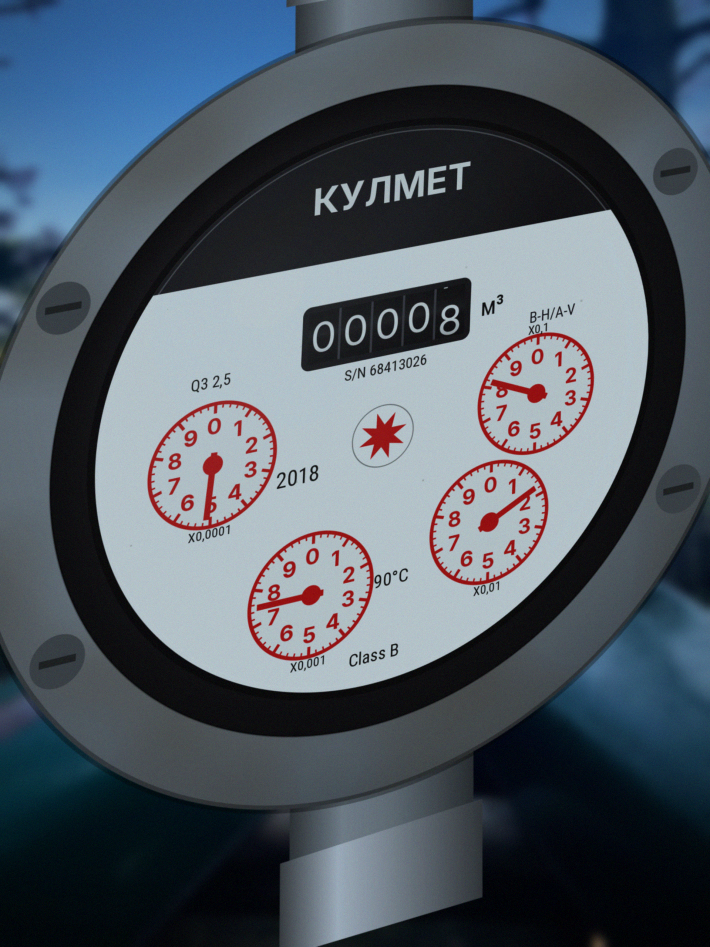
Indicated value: 7.8175 m³
